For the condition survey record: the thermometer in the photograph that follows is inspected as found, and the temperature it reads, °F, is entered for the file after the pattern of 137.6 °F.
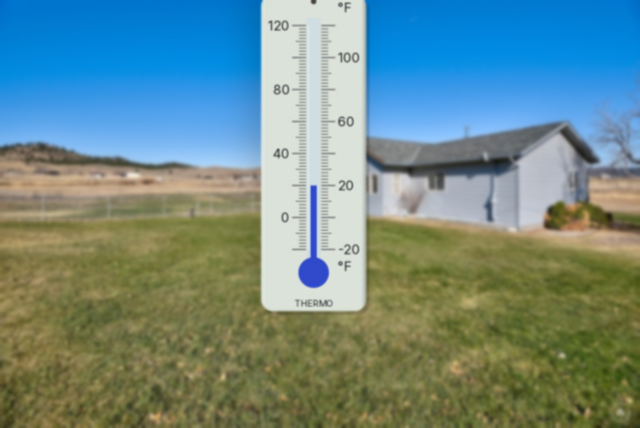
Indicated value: 20 °F
